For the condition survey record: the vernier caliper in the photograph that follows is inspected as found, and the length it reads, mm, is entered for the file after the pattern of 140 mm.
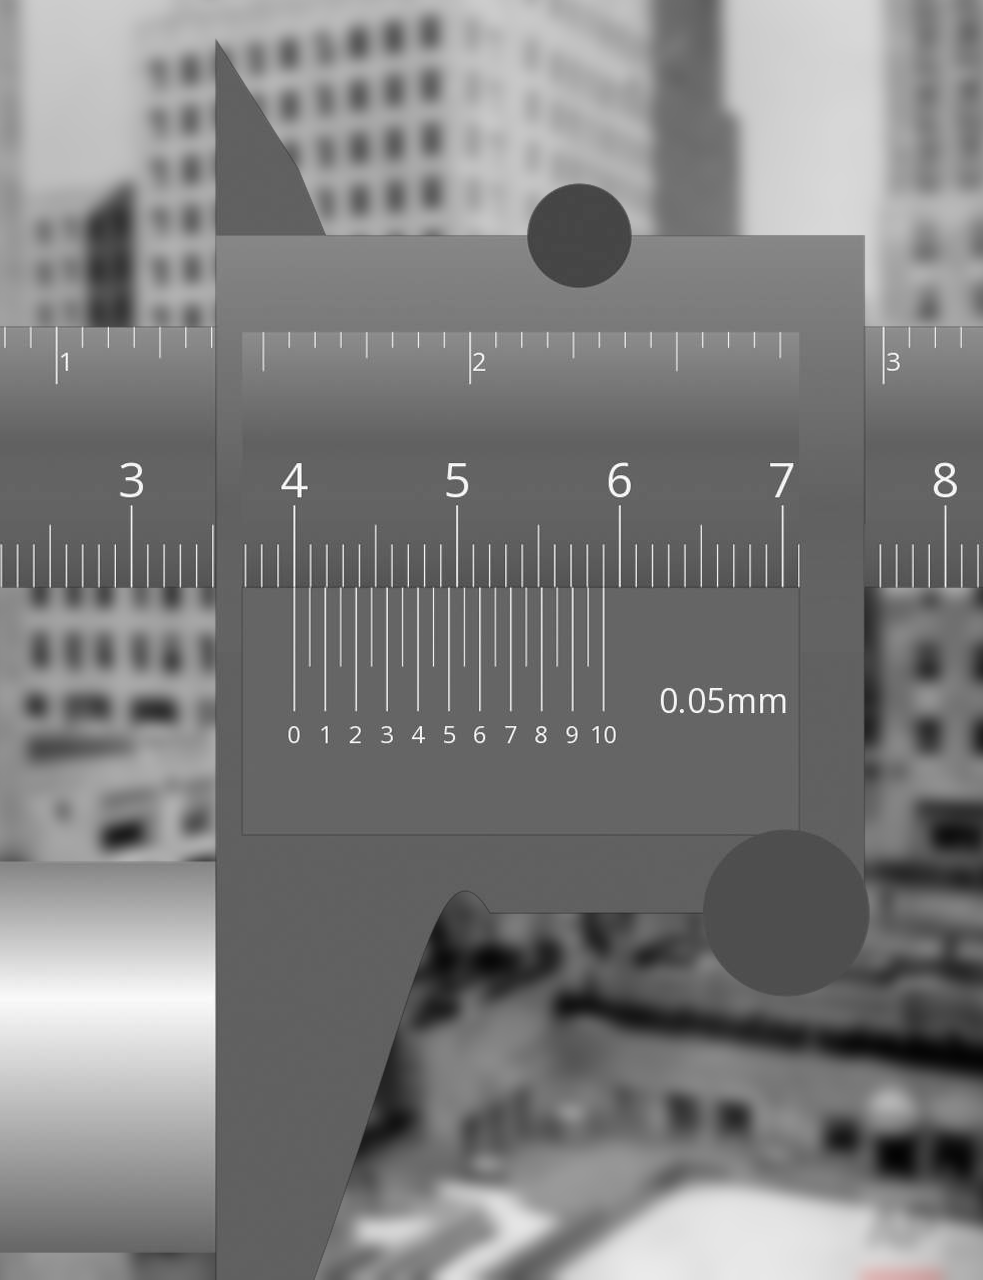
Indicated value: 40.0 mm
